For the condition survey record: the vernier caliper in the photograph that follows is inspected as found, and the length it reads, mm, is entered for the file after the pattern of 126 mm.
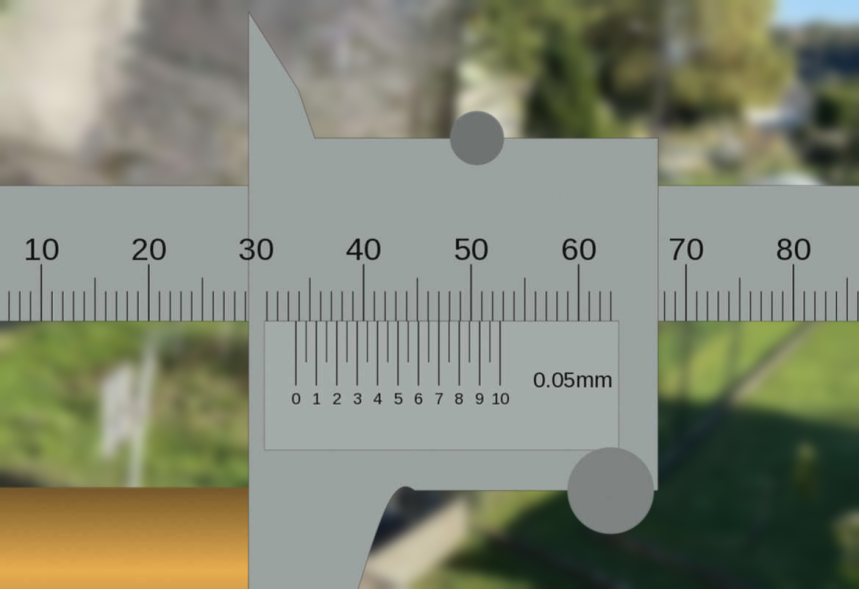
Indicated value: 33.7 mm
